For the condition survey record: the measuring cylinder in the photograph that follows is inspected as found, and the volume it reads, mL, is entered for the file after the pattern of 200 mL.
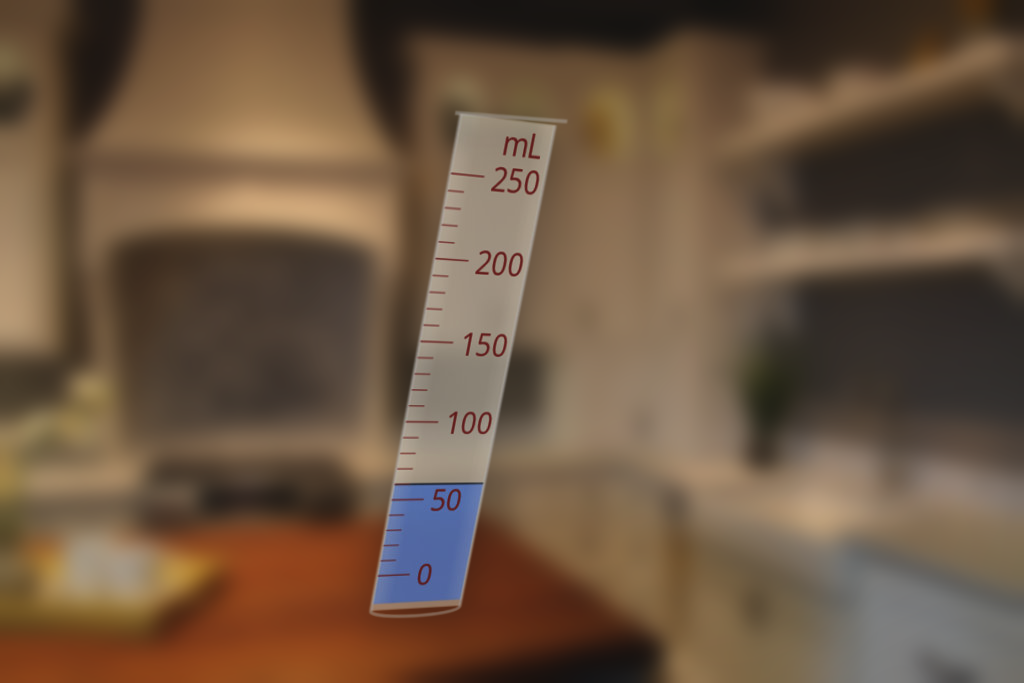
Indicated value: 60 mL
